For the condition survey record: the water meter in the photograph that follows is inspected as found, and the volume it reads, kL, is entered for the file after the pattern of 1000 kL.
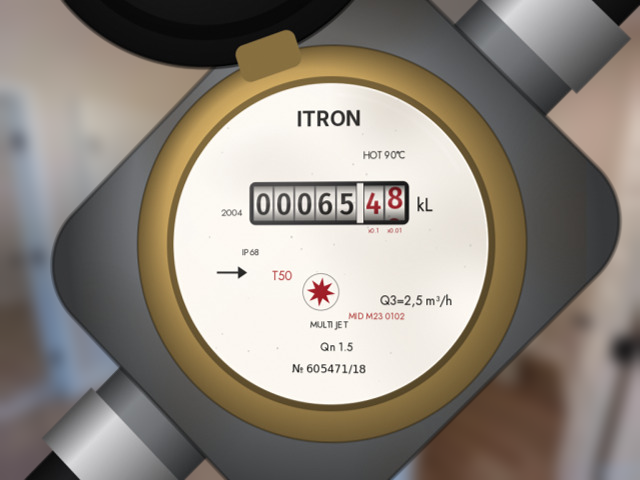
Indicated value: 65.48 kL
